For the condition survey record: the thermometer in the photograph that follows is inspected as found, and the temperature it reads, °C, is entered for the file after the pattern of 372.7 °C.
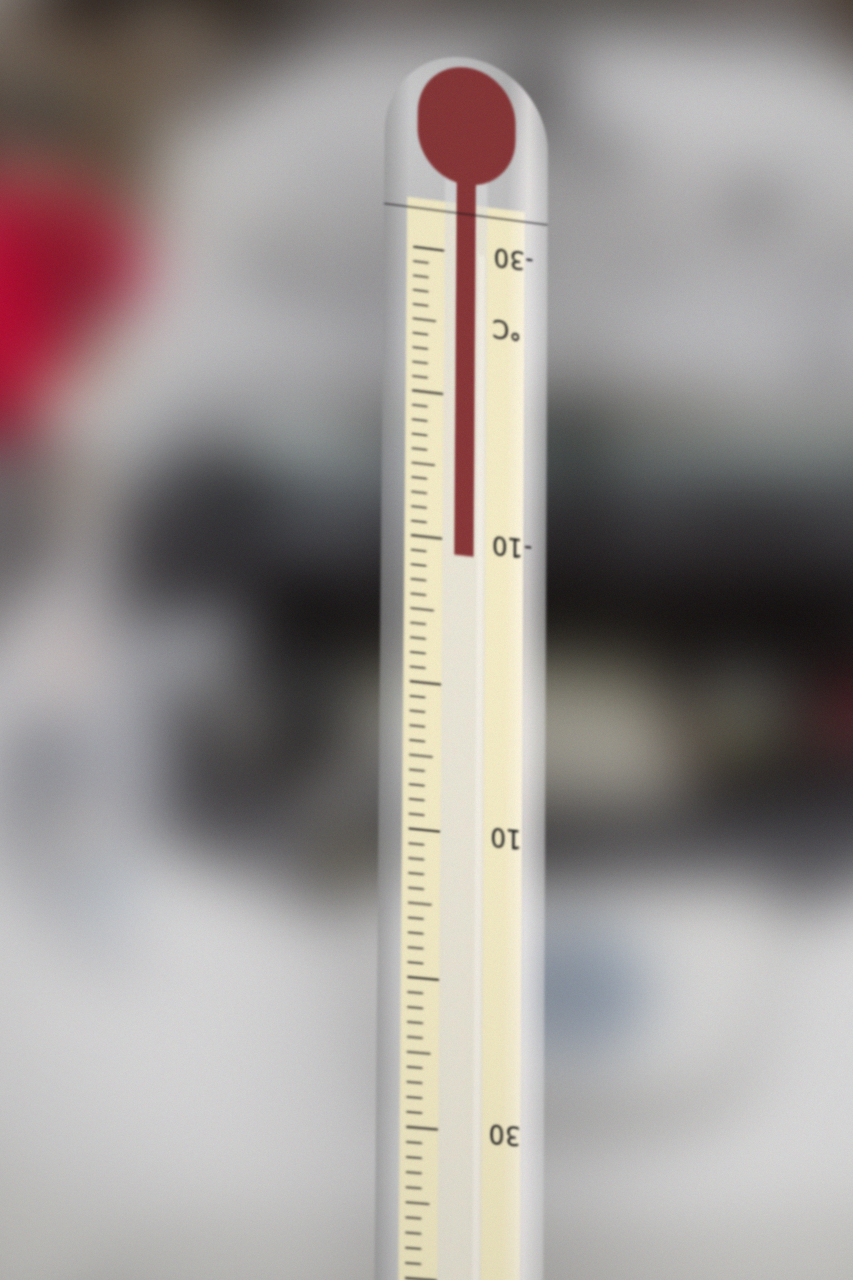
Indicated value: -9 °C
